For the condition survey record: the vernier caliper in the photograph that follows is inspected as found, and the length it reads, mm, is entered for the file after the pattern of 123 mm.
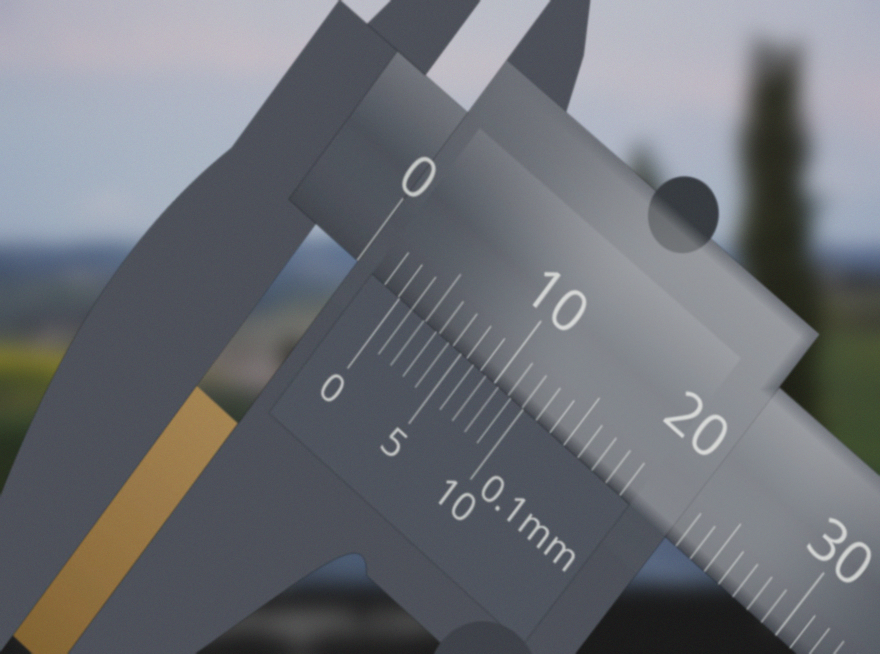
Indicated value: 3.1 mm
